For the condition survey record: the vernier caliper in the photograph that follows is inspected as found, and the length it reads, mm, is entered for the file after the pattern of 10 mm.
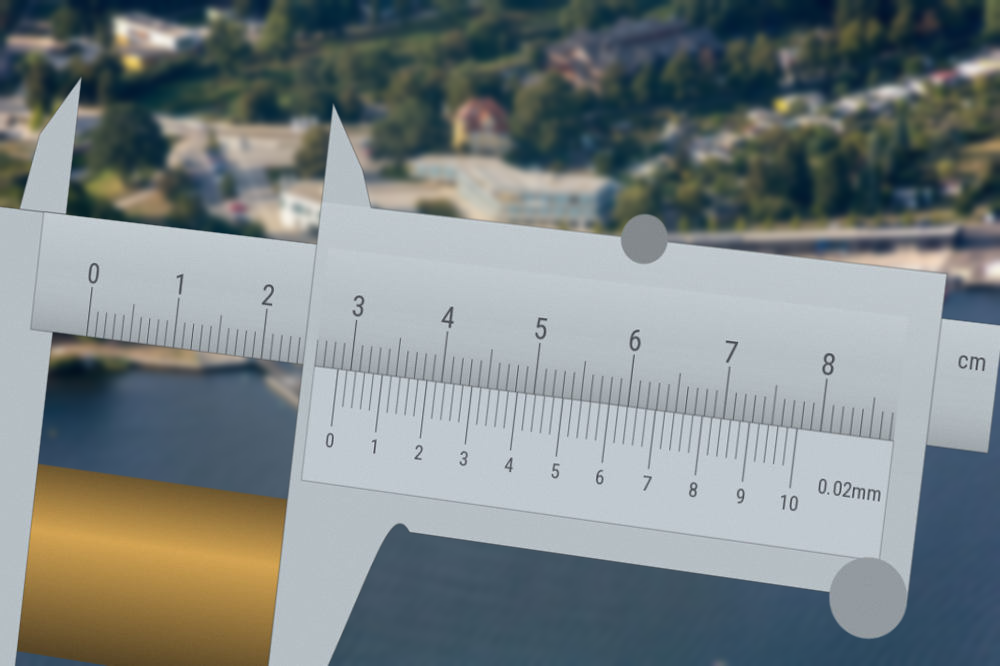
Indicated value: 28.6 mm
